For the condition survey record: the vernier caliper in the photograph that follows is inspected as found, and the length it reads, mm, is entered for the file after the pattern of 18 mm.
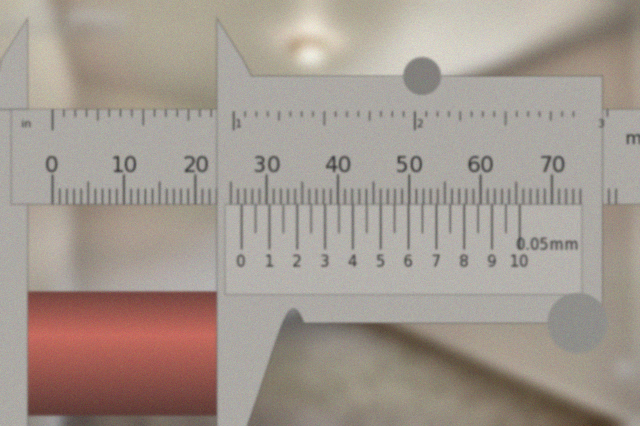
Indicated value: 26.5 mm
